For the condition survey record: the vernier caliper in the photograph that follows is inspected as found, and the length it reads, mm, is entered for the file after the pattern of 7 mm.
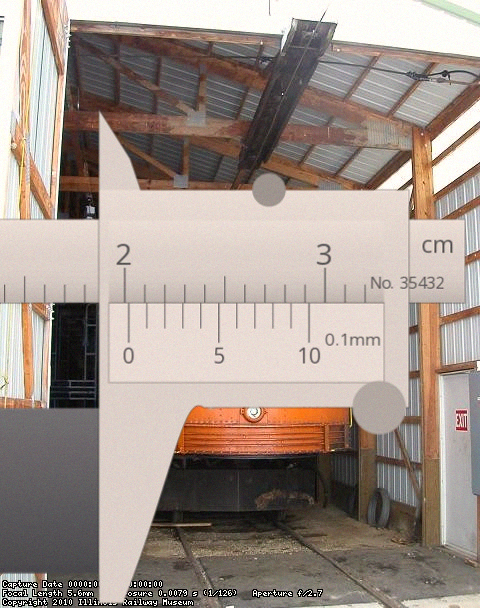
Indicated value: 20.2 mm
